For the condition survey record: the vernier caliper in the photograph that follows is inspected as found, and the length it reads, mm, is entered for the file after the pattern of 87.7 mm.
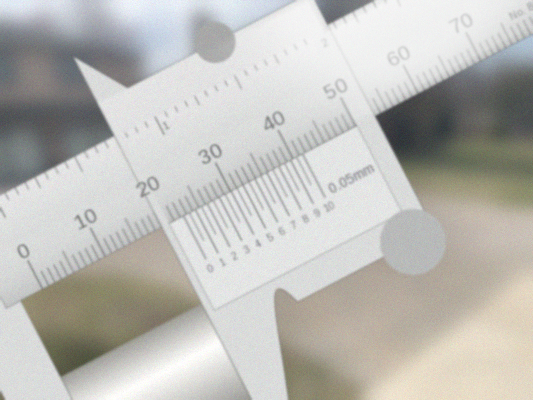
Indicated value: 22.5 mm
